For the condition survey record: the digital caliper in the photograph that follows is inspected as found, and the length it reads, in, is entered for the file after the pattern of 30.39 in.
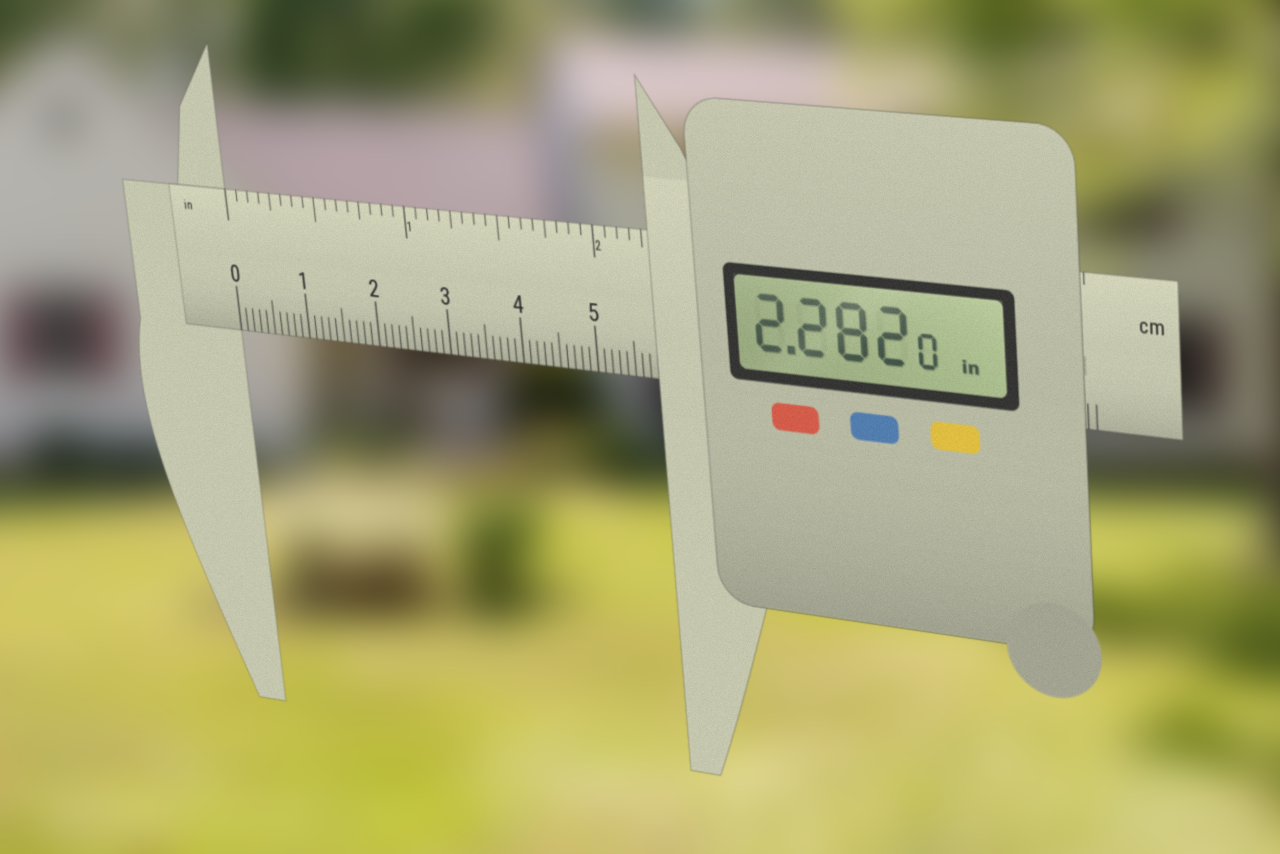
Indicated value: 2.2820 in
